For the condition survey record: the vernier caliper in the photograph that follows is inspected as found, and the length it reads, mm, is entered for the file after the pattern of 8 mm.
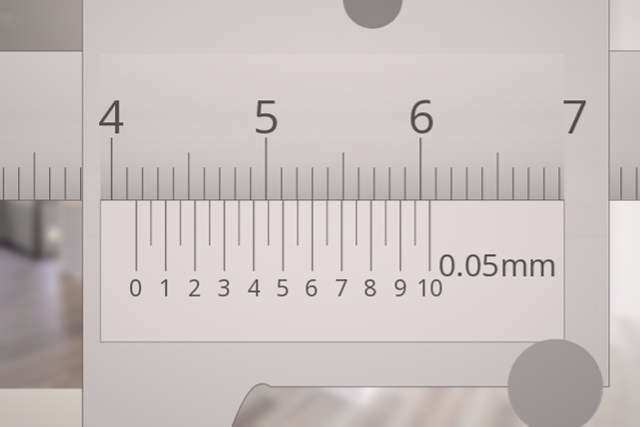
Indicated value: 41.6 mm
